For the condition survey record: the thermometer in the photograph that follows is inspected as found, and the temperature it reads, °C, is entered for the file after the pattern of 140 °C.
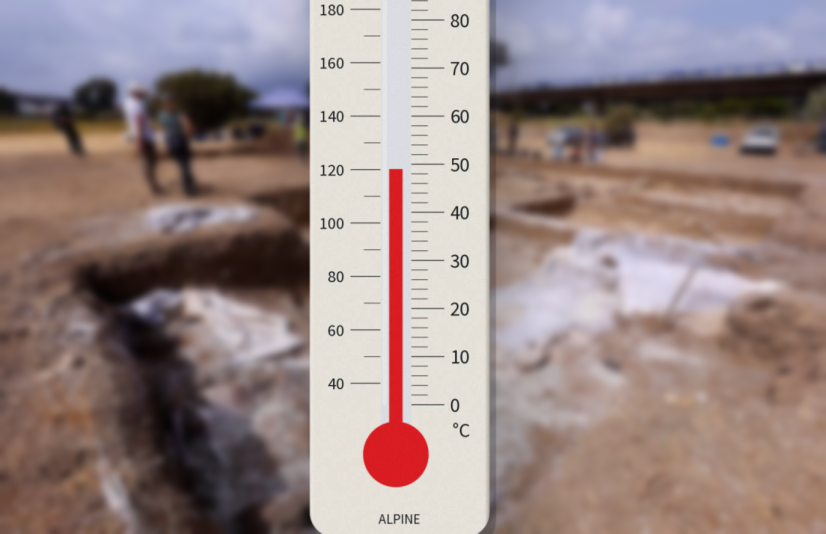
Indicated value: 49 °C
